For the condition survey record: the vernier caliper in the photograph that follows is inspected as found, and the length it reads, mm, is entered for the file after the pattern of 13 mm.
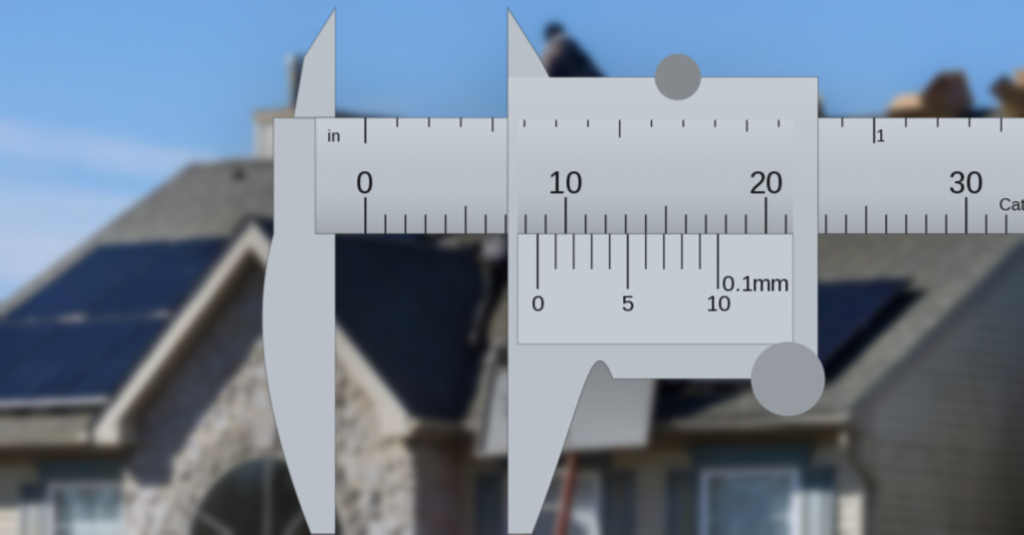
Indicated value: 8.6 mm
